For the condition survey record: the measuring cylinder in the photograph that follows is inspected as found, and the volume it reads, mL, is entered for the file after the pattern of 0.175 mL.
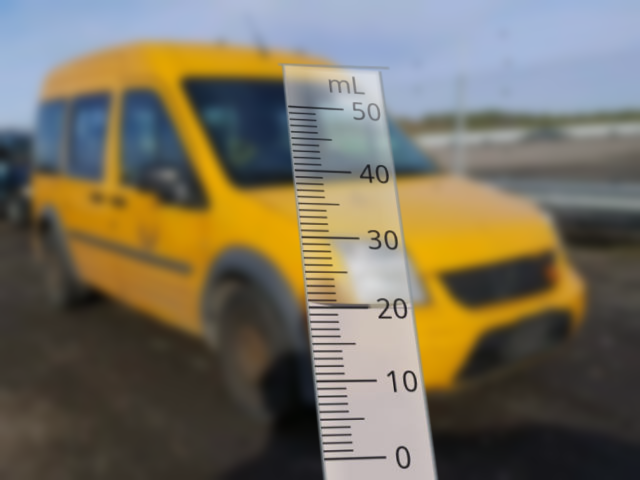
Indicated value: 20 mL
